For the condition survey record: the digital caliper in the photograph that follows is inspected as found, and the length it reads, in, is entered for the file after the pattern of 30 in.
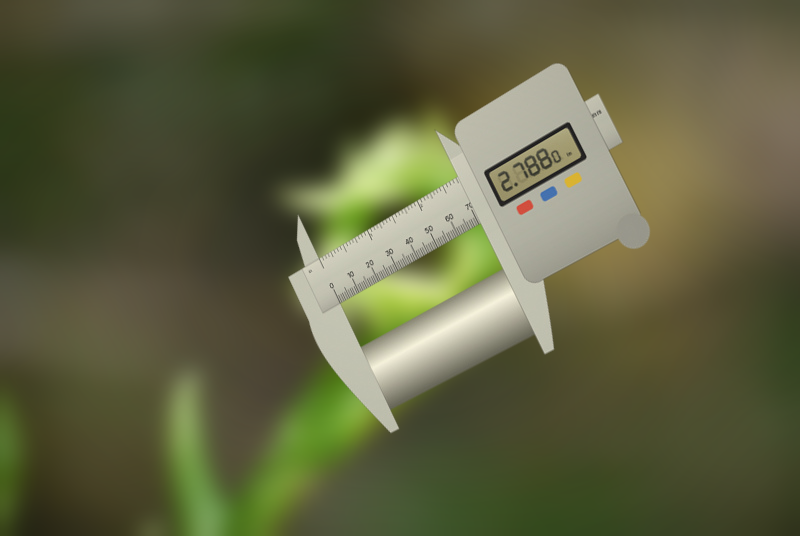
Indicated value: 2.7880 in
